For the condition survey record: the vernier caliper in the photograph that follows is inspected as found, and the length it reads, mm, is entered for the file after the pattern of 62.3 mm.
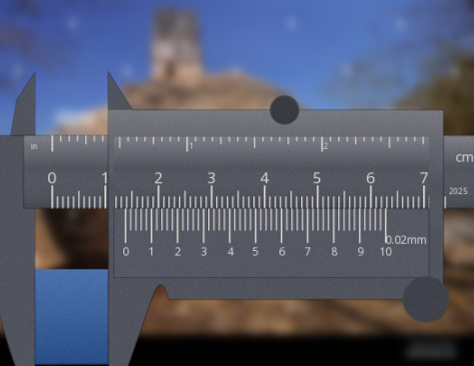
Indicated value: 13.8 mm
